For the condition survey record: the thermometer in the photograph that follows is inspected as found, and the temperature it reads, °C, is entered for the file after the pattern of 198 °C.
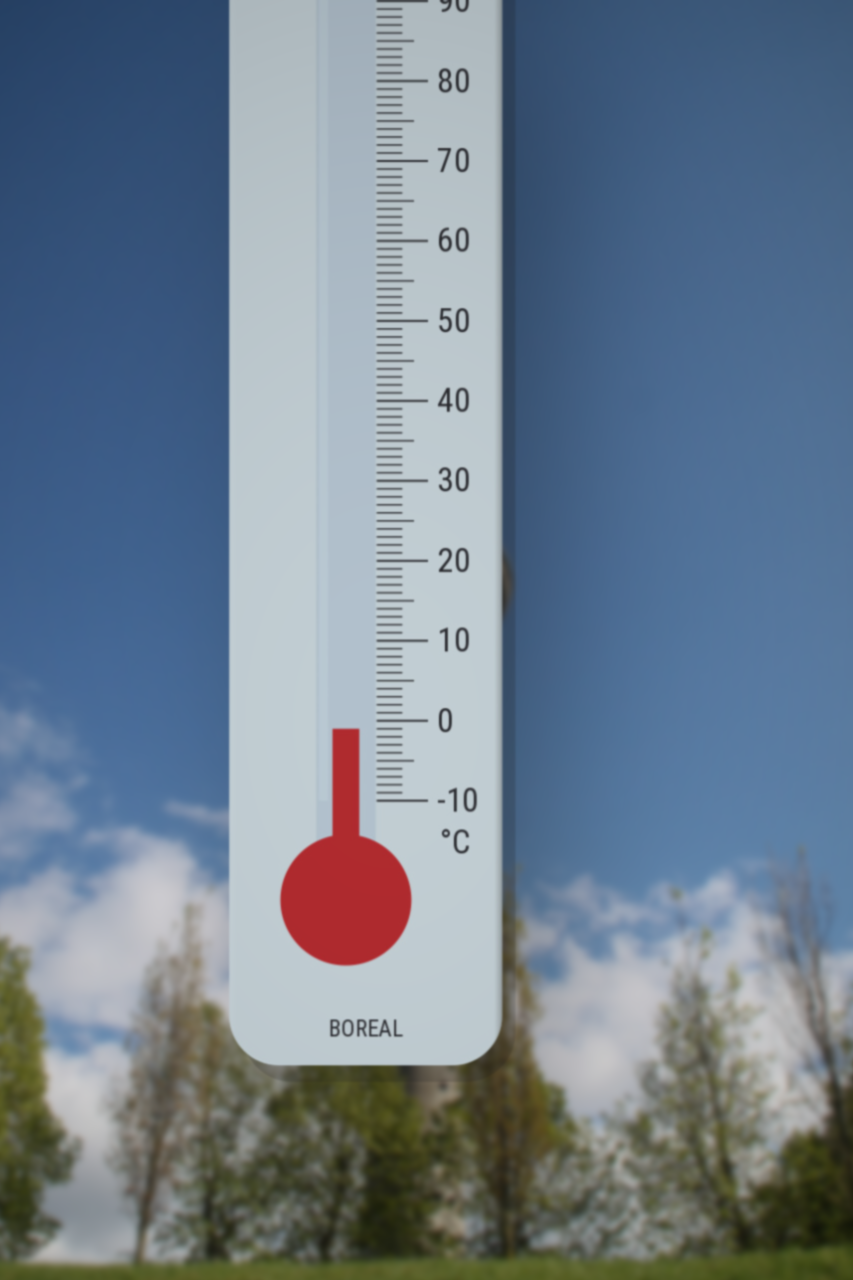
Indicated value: -1 °C
